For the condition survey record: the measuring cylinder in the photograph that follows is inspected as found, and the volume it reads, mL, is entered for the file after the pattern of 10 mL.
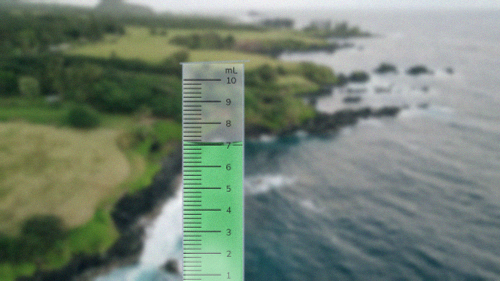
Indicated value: 7 mL
